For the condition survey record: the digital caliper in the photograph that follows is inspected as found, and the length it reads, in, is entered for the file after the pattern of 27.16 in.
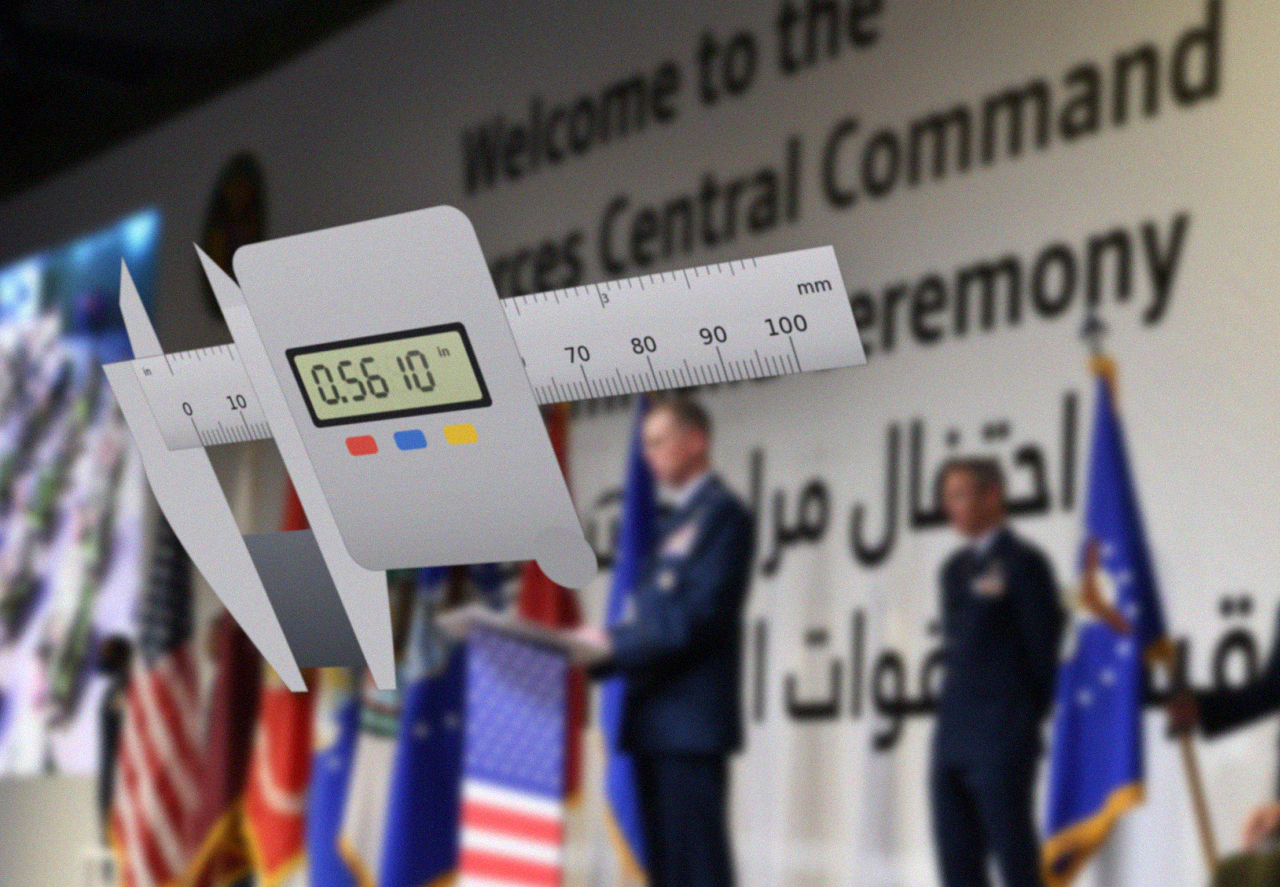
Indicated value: 0.5610 in
